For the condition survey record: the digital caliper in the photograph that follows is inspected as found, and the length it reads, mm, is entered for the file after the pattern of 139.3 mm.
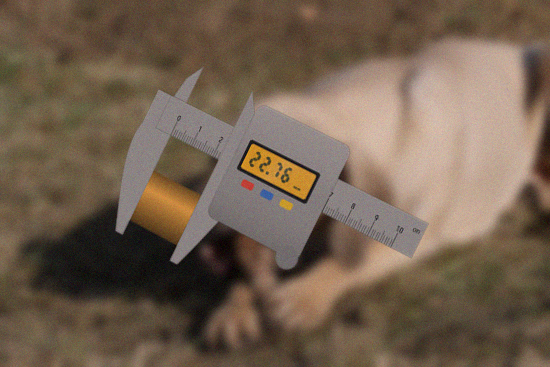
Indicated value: 22.76 mm
